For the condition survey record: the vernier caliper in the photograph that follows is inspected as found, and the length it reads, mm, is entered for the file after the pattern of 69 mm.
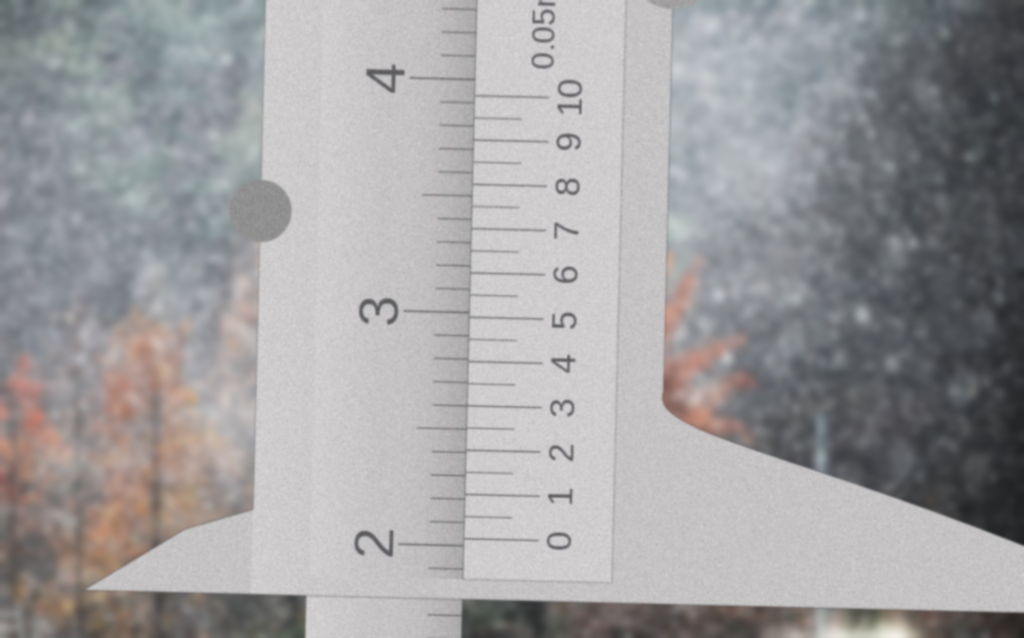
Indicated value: 20.3 mm
